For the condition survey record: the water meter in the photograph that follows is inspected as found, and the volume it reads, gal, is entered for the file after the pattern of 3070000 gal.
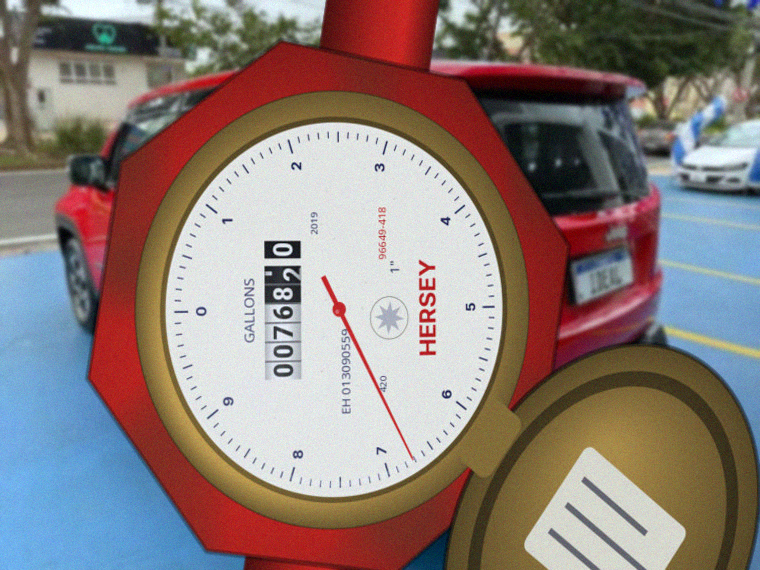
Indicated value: 76816.7 gal
